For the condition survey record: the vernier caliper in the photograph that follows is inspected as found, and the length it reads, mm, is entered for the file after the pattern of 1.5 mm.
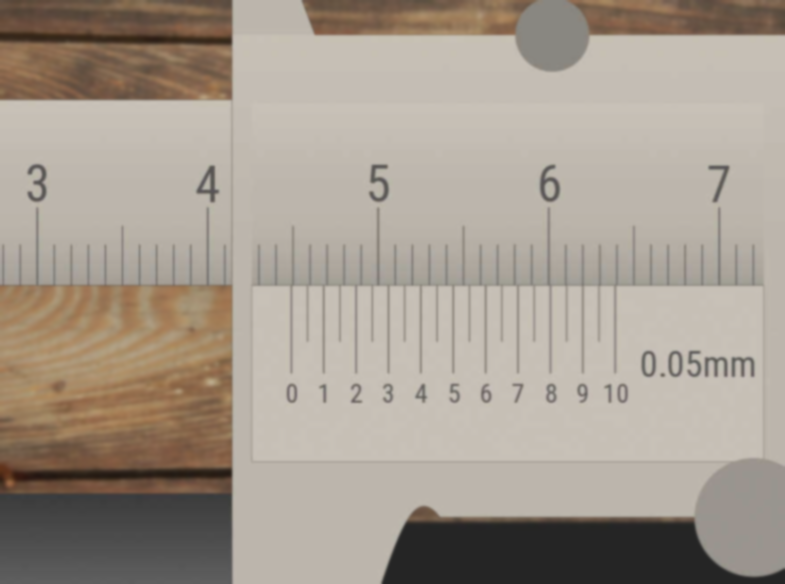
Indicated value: 44.9 mm
